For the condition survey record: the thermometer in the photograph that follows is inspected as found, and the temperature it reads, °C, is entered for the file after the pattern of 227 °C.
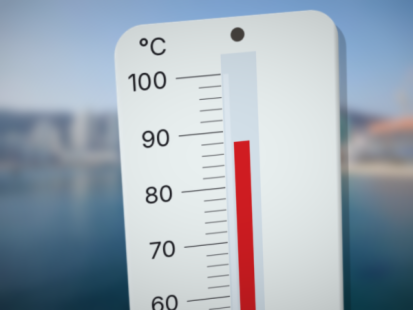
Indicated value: 88 °C
